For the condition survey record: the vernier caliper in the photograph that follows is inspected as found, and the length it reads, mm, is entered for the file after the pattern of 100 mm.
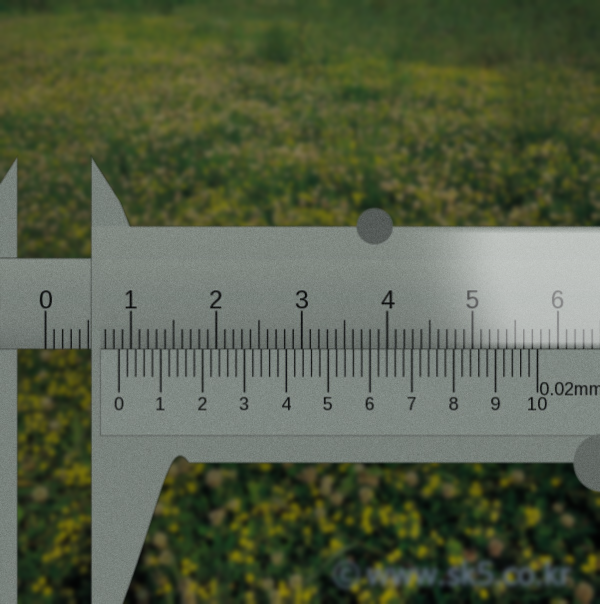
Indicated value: 8.6 mm
